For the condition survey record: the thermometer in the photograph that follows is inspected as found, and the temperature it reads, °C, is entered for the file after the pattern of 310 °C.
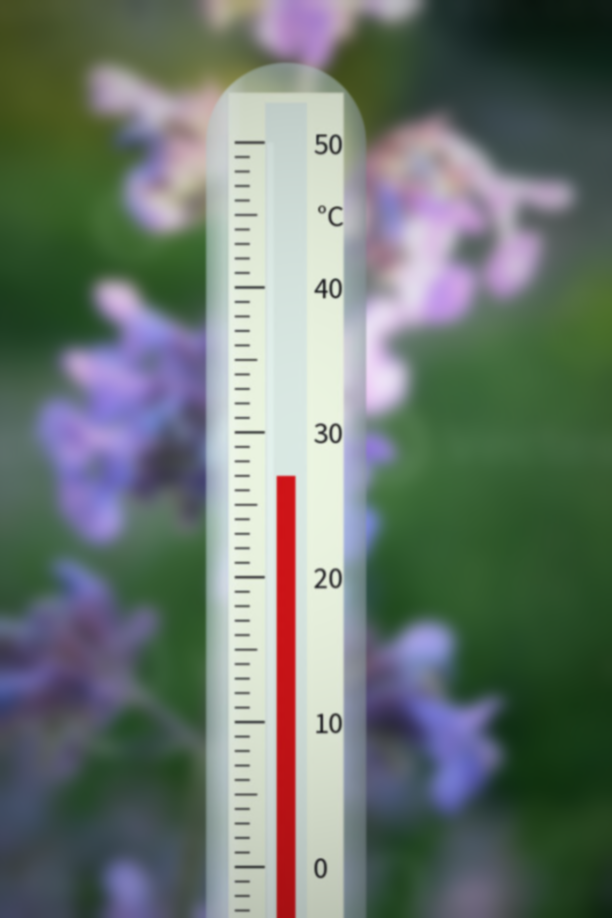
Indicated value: 27 °C
